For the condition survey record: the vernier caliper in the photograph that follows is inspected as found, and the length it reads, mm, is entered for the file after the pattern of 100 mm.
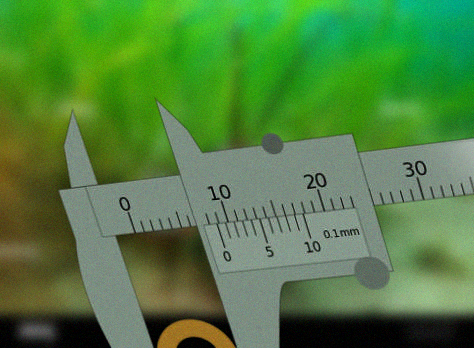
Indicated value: 8.8 mm
